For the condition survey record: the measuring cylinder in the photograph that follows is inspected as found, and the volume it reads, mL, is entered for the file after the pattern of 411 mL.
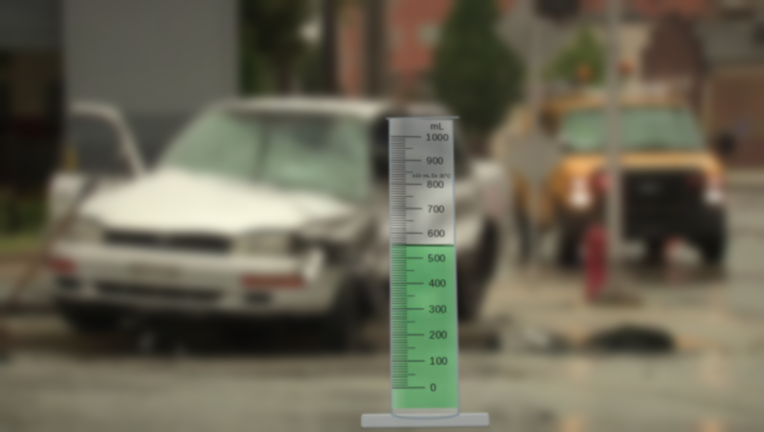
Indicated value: 550 mL
